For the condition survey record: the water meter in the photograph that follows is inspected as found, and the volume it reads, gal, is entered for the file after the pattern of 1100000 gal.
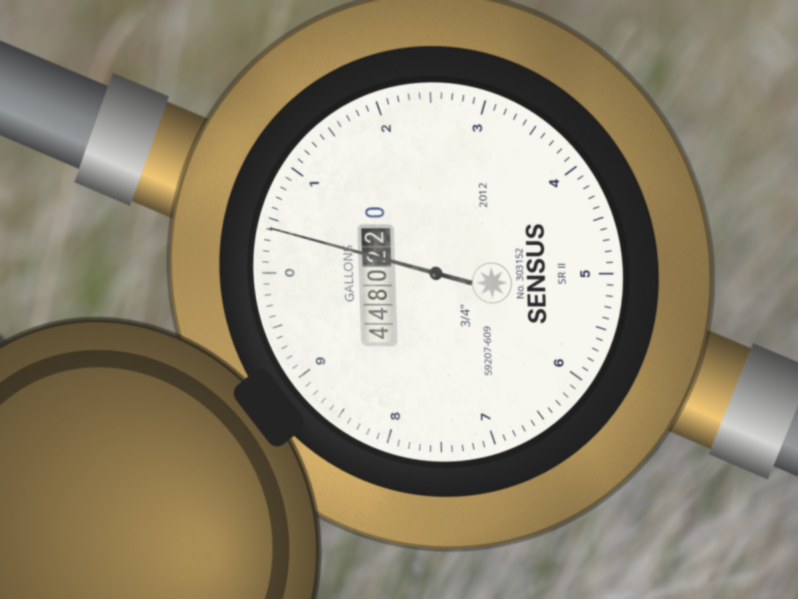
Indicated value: 4480220.4 gal
